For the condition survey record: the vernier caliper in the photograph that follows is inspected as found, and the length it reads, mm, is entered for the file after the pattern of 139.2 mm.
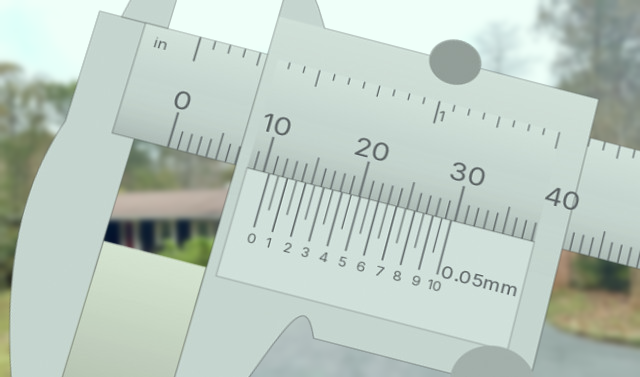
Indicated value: 10.6 mm
